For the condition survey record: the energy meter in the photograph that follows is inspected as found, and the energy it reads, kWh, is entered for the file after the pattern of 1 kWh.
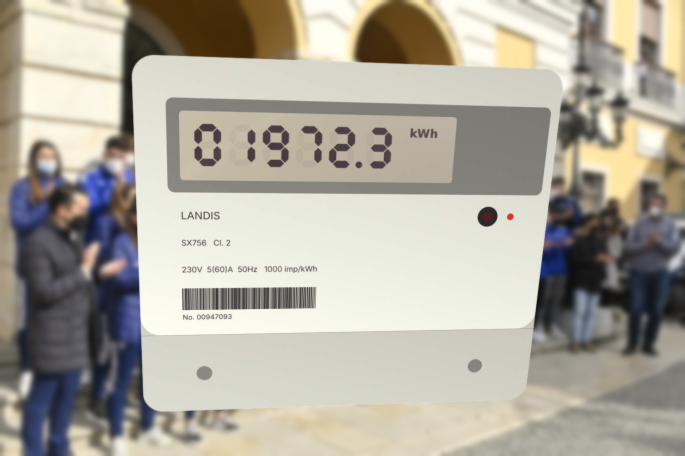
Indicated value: 1972.3 kWh
